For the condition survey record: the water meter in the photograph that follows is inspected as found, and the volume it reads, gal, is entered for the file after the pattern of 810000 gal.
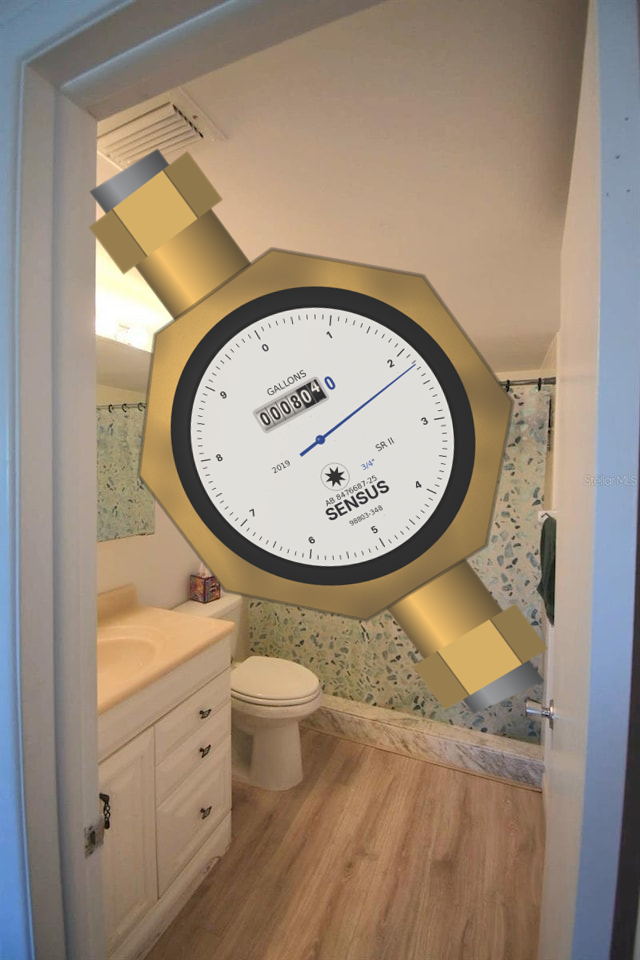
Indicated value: 8042.2 gal
